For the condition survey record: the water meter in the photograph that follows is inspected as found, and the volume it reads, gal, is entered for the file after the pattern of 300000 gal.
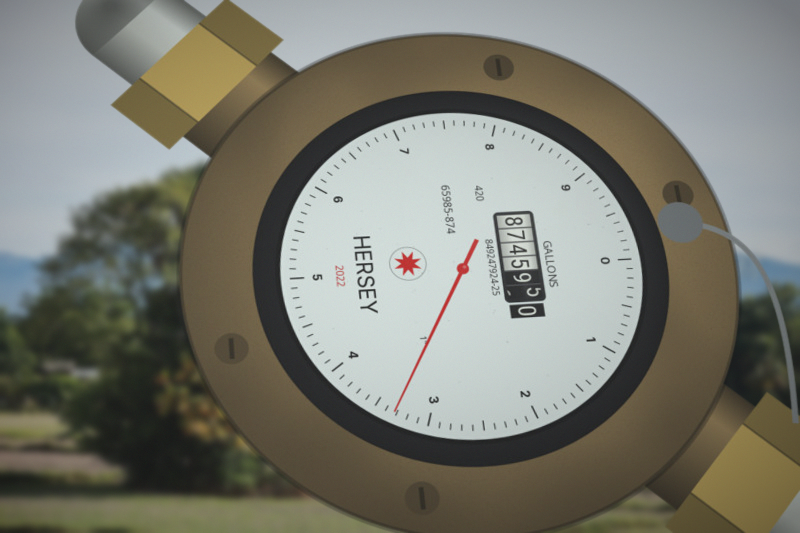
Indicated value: 8745953.3 gal
